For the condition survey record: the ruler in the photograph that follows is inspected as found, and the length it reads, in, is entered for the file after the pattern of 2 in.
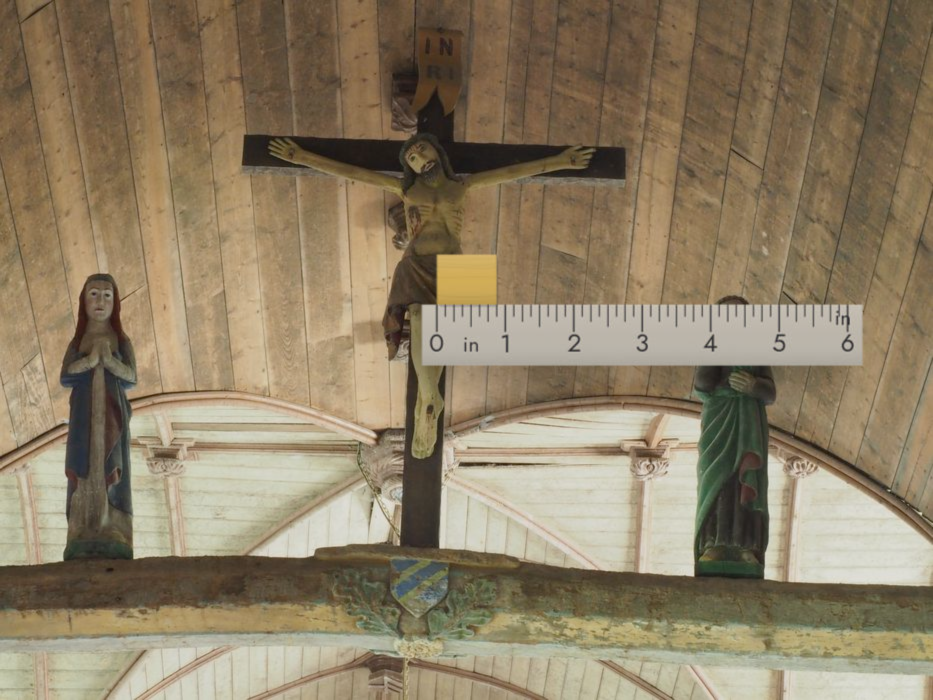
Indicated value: 0.875 in
